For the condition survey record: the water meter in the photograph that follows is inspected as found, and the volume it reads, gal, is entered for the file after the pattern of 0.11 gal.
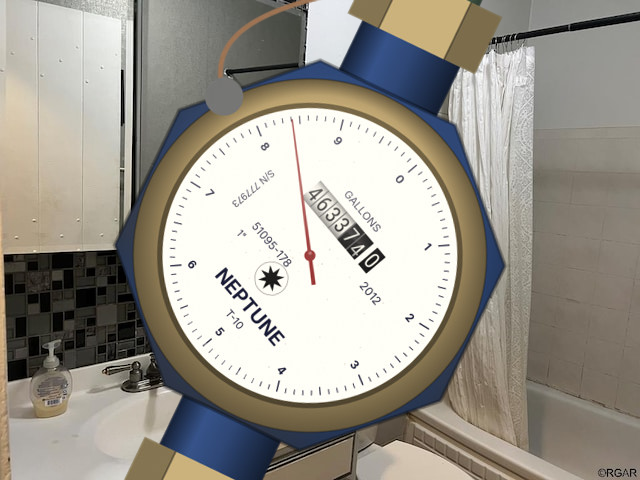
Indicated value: 4633738.4 gal
